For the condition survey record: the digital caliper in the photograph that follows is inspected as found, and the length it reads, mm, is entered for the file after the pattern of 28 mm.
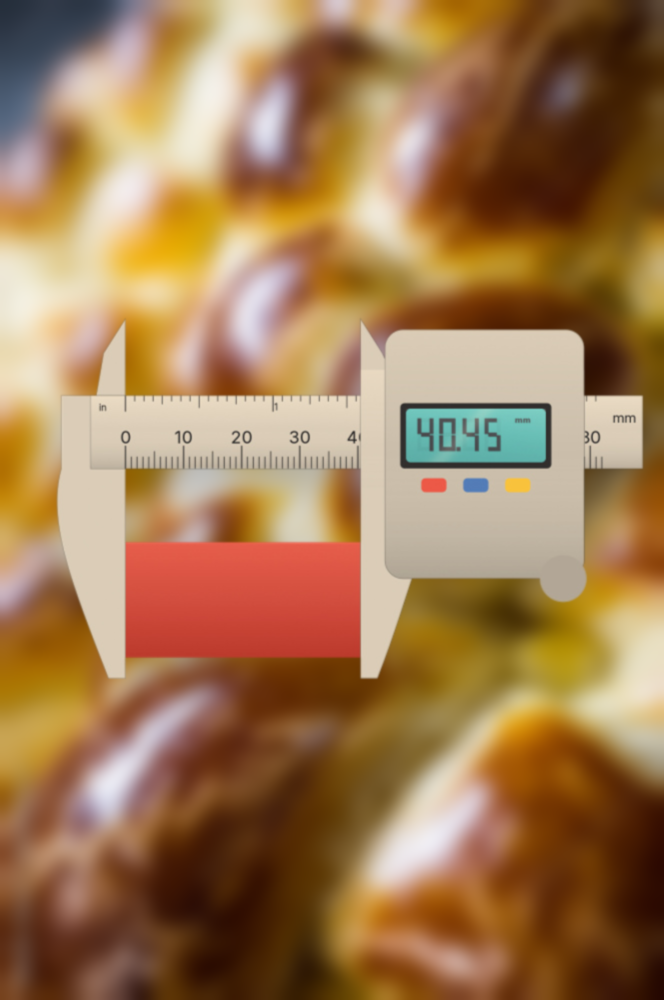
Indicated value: 40.45 mm
